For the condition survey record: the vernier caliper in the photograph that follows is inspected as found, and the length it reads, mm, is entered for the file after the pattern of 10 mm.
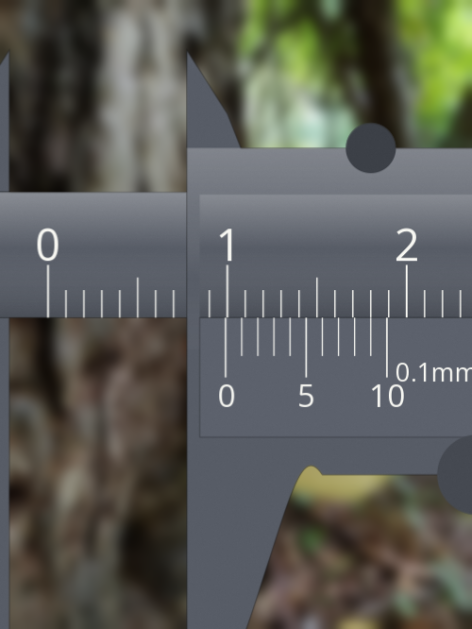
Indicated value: 9.9 mm
